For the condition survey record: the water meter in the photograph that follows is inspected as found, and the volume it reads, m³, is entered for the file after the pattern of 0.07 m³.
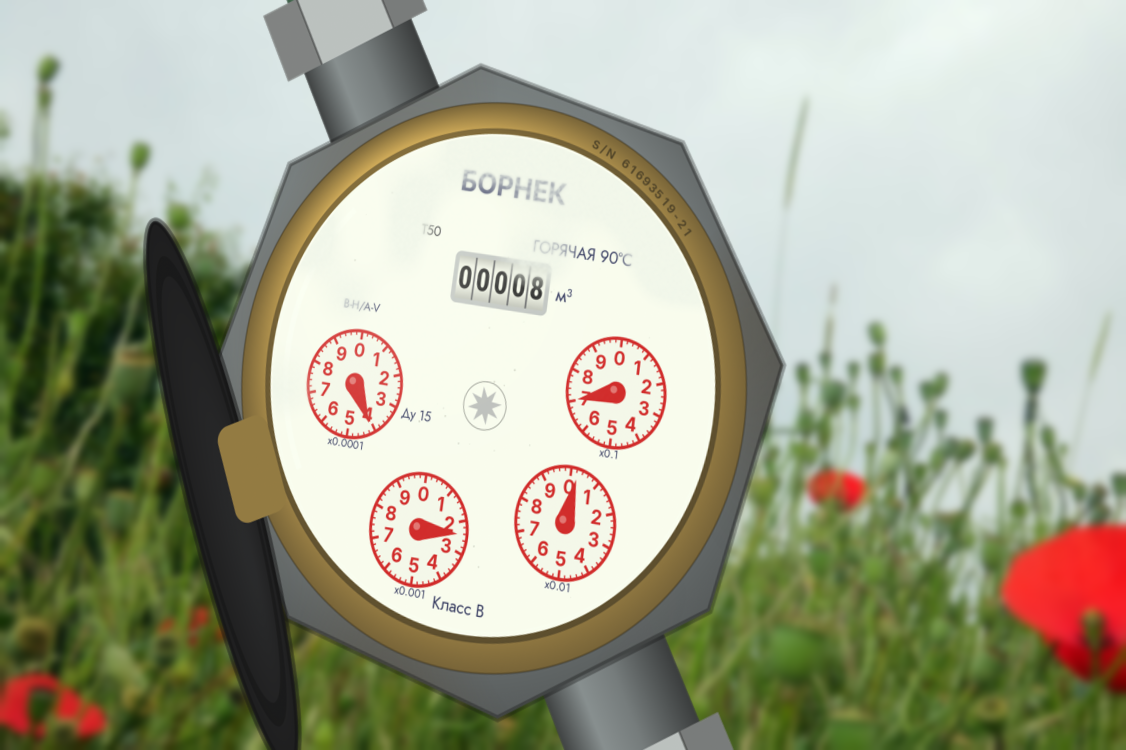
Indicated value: 8.7024 m³
